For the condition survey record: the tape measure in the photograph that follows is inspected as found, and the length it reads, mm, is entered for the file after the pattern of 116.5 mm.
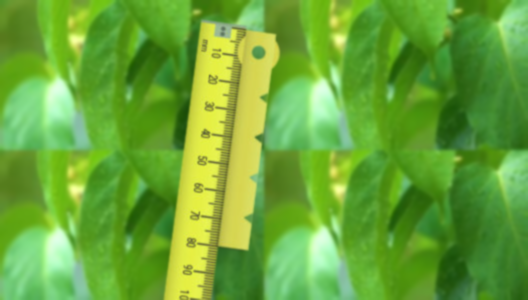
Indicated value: 80 mm
